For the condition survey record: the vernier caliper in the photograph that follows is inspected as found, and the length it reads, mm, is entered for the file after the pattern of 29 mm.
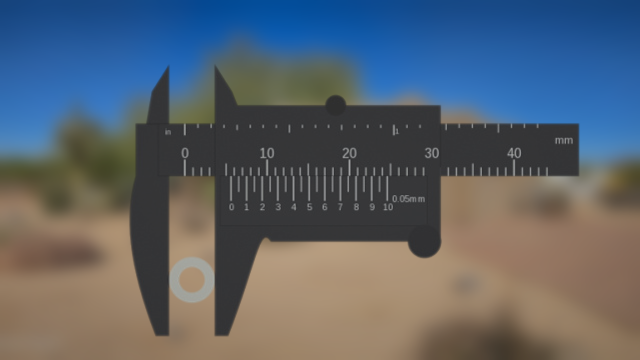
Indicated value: 5.6 mm
